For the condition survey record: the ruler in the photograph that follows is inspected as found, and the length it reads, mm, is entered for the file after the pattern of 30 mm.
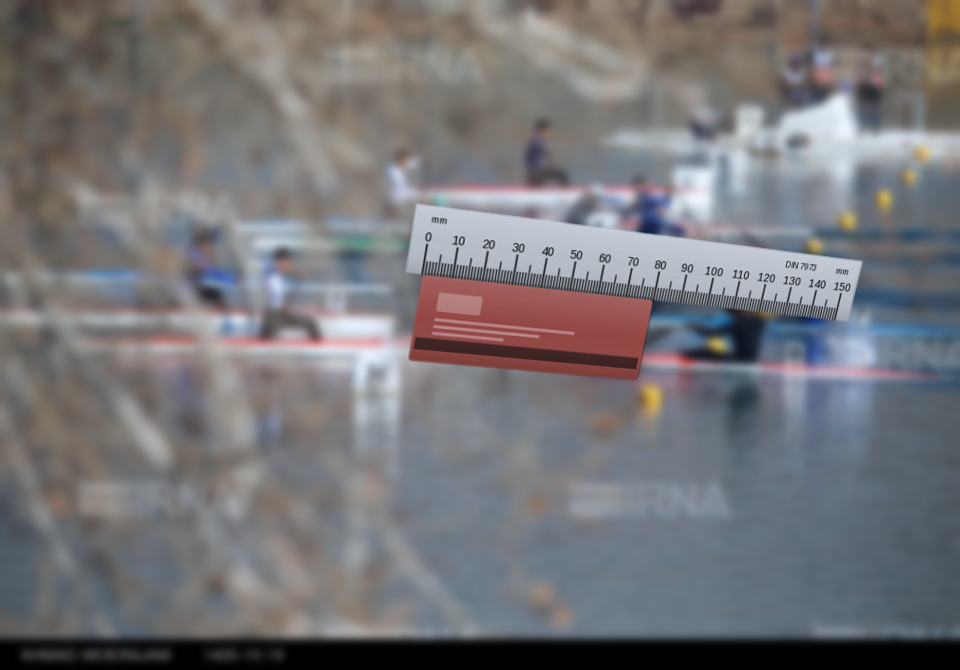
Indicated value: 80 mm
